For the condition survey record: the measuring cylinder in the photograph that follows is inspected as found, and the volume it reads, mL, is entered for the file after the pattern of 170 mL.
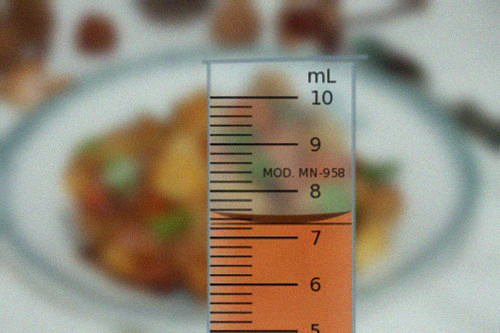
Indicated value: 7.3 mL
